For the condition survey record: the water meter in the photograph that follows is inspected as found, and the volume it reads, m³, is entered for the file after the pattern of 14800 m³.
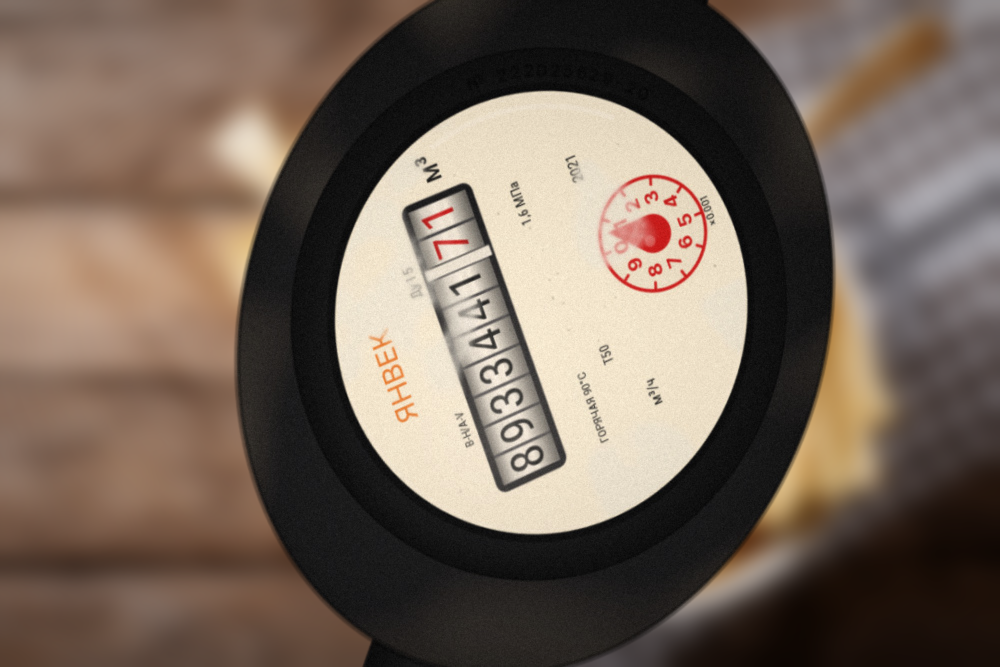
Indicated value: 8933441.710 m³
